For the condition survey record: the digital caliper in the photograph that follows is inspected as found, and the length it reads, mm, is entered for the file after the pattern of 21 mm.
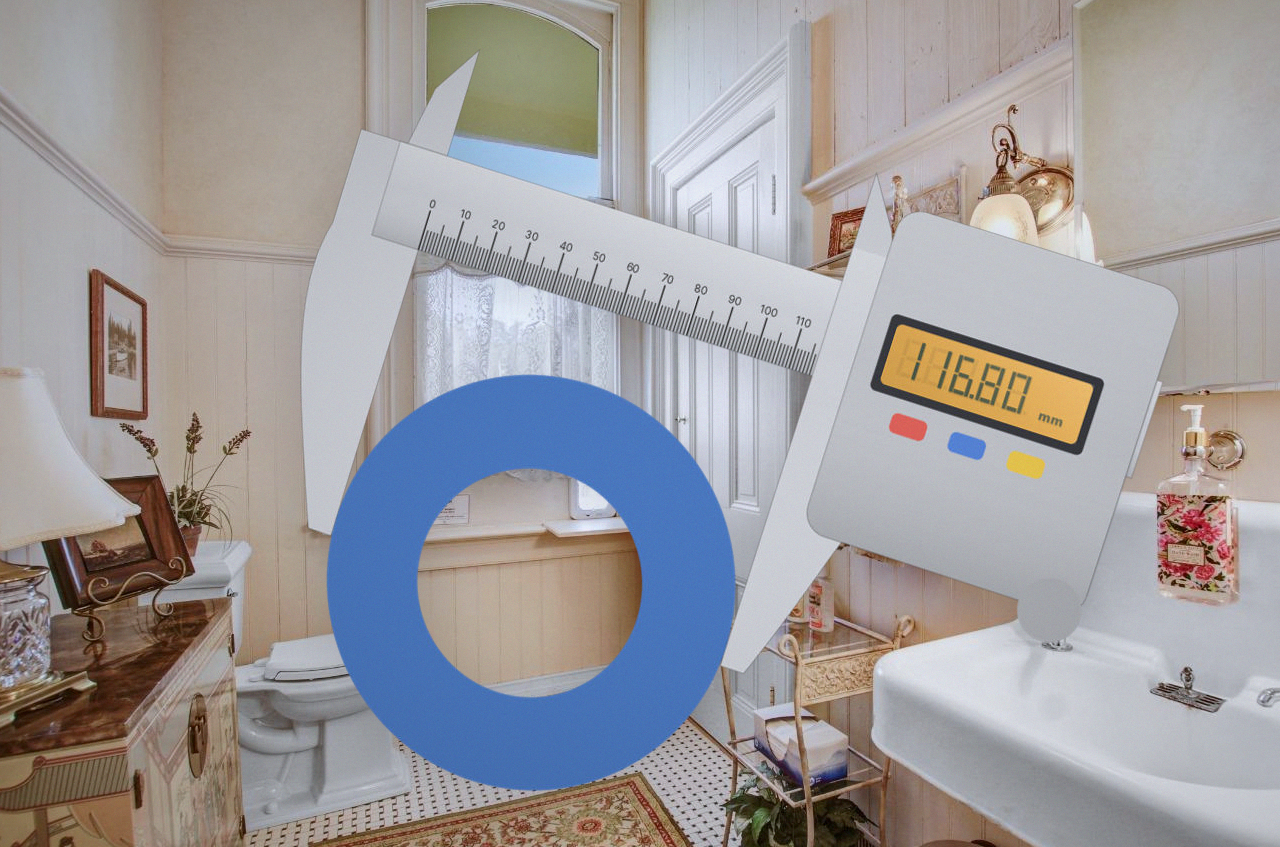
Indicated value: 116.80 mm
